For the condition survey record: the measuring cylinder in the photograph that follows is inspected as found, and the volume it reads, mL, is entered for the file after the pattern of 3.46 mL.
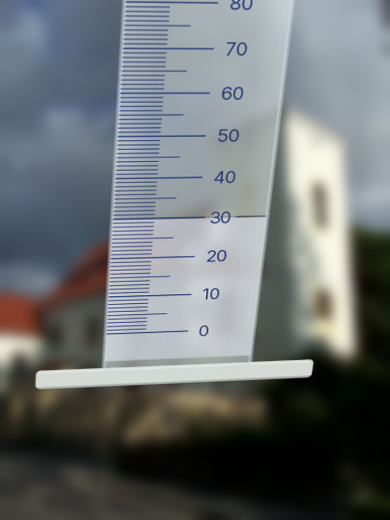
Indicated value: 30 mL
